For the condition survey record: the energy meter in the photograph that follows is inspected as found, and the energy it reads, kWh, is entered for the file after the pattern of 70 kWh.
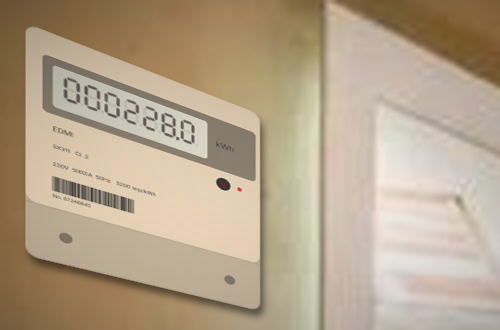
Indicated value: 228.0 kWh
